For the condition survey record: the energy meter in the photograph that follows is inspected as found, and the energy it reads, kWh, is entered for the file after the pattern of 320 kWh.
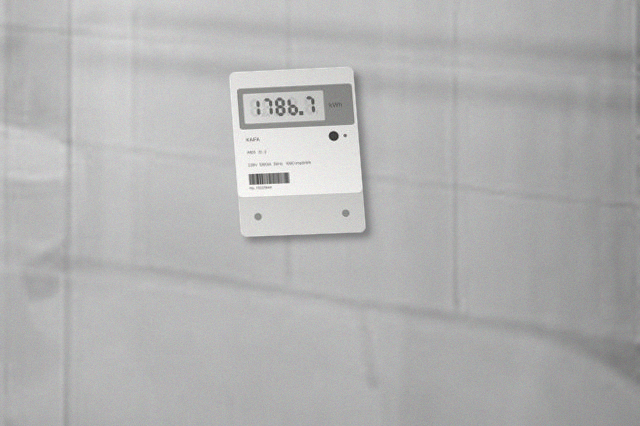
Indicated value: 1786.7 kWh
